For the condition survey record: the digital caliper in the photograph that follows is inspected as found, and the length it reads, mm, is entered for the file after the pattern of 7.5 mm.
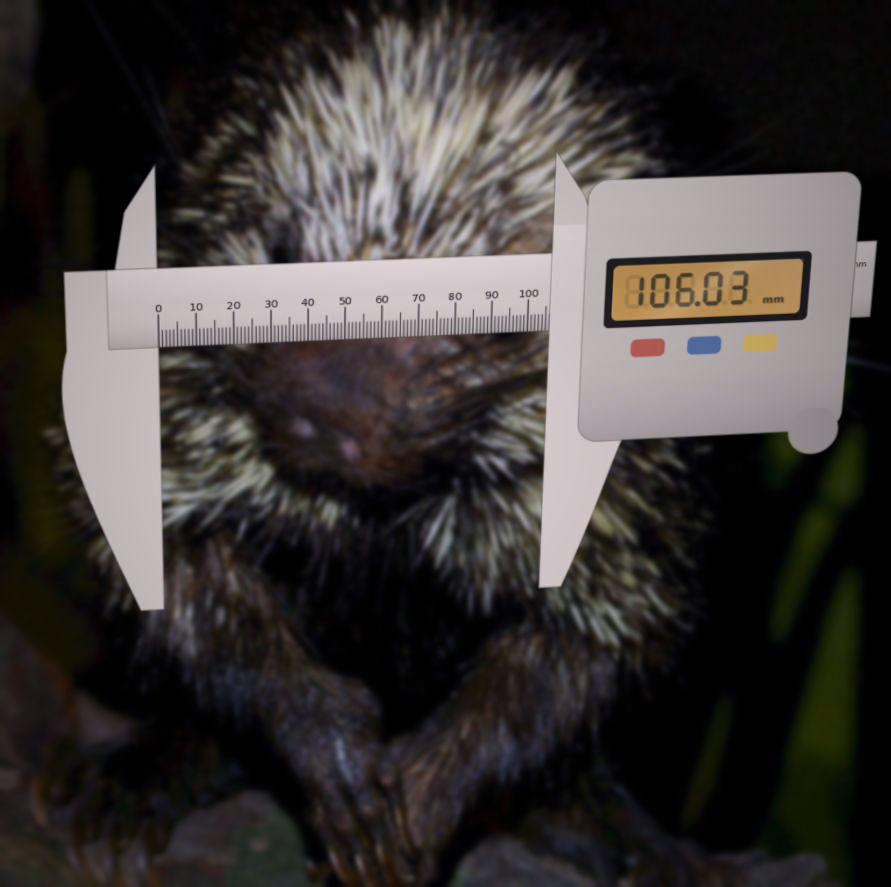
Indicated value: 106.03 mm
